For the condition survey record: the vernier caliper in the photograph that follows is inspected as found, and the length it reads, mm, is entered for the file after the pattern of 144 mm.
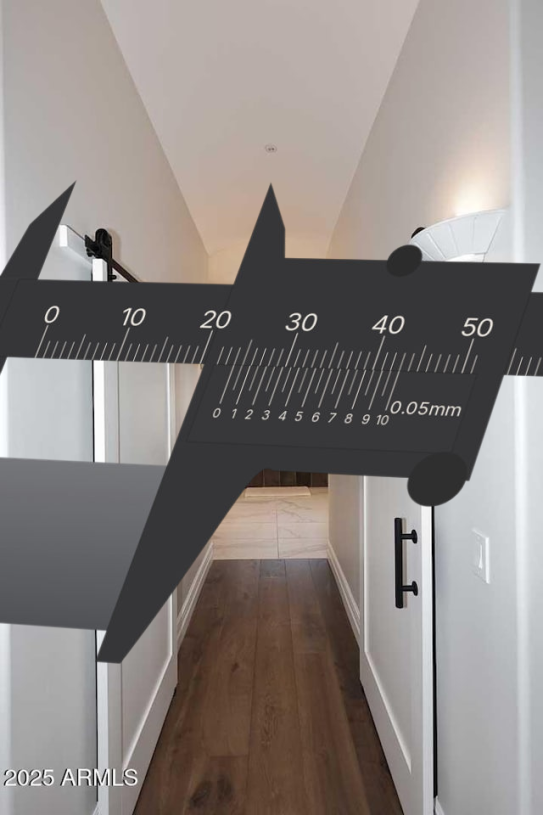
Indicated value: 24.0 mm
